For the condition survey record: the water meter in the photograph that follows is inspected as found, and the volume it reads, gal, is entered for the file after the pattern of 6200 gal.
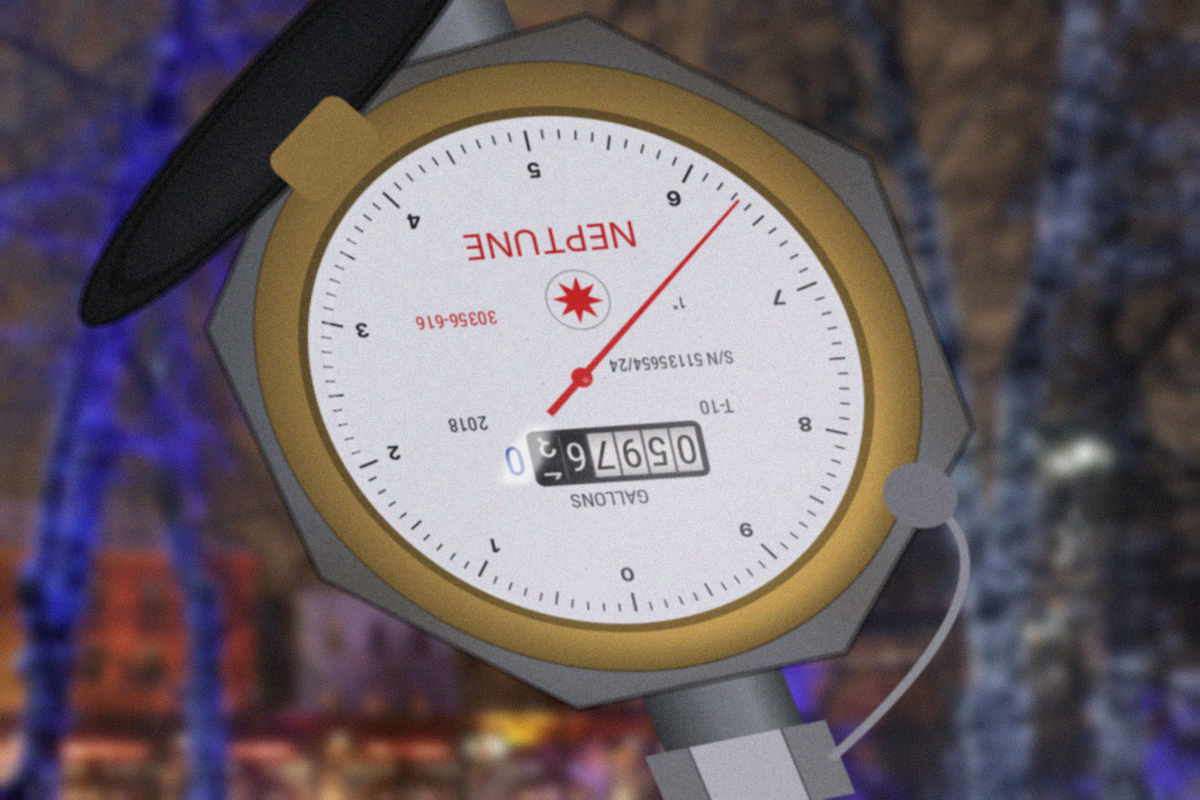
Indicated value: 597626.3 gal
